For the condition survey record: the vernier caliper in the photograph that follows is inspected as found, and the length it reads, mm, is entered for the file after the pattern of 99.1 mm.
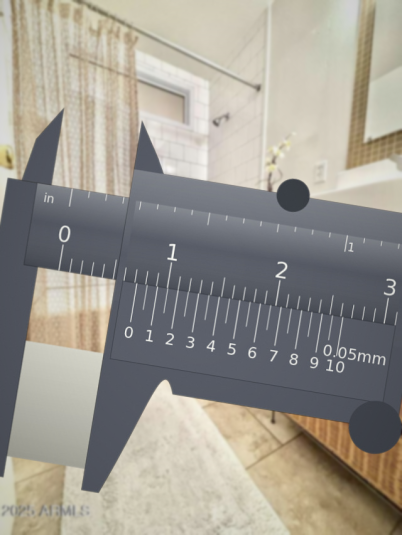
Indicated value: 7.2 mm
